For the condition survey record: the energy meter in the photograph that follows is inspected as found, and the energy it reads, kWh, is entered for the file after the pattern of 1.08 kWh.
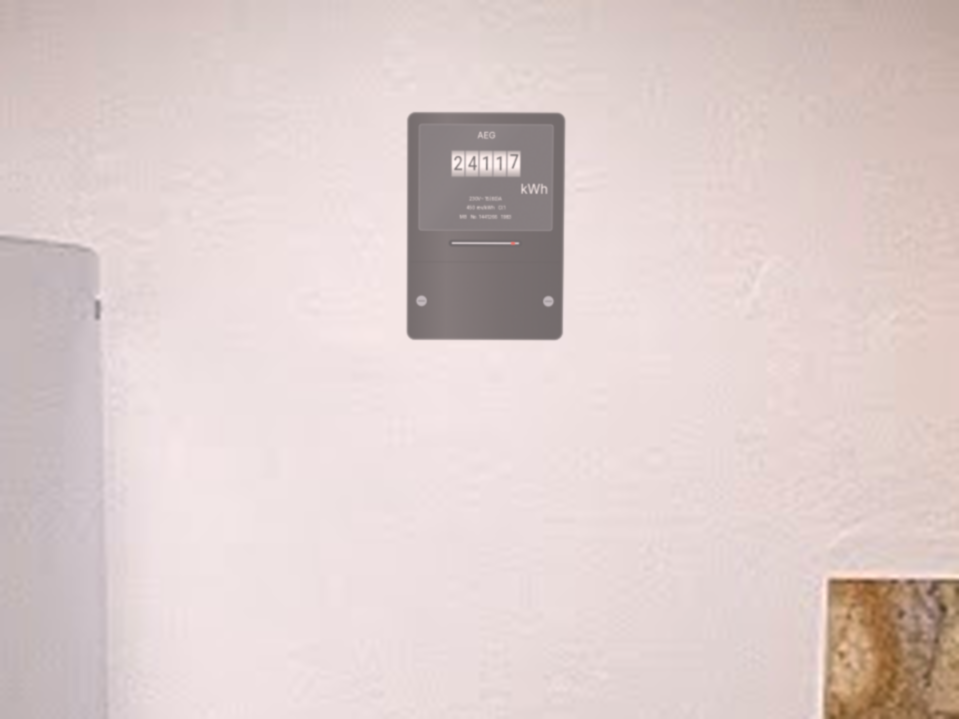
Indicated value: 24117 kWh
